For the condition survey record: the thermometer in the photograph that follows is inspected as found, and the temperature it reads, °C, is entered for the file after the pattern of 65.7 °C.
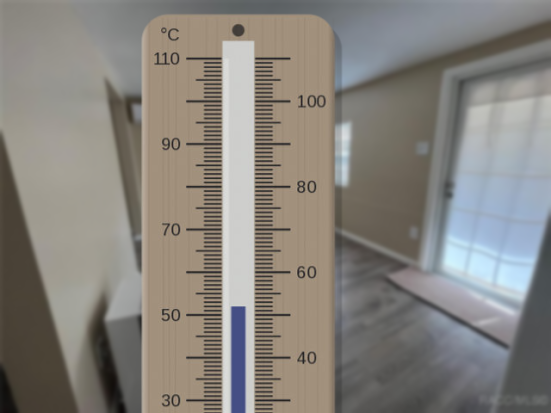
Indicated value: 52 °C
